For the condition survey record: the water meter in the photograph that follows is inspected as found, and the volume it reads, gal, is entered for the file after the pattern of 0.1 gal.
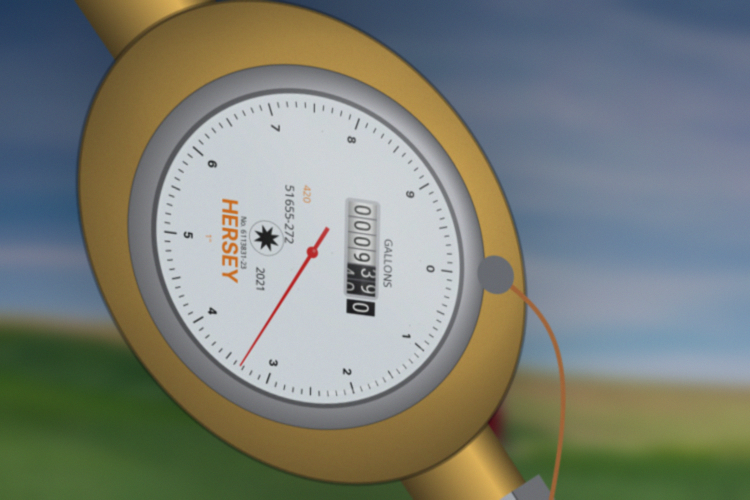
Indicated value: 9393.3 gal
